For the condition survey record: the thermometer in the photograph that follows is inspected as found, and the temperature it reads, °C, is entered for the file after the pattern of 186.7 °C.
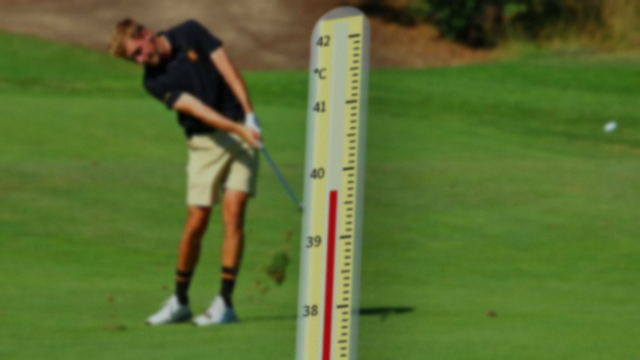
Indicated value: 39.7 °C
